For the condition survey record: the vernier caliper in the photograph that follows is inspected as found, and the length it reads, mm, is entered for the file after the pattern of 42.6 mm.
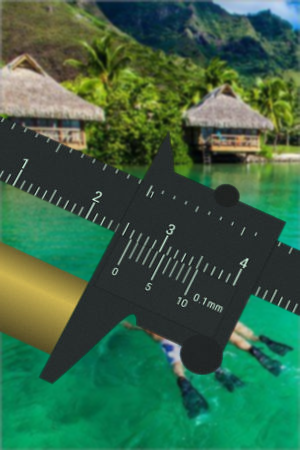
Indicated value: 26.2 mm
